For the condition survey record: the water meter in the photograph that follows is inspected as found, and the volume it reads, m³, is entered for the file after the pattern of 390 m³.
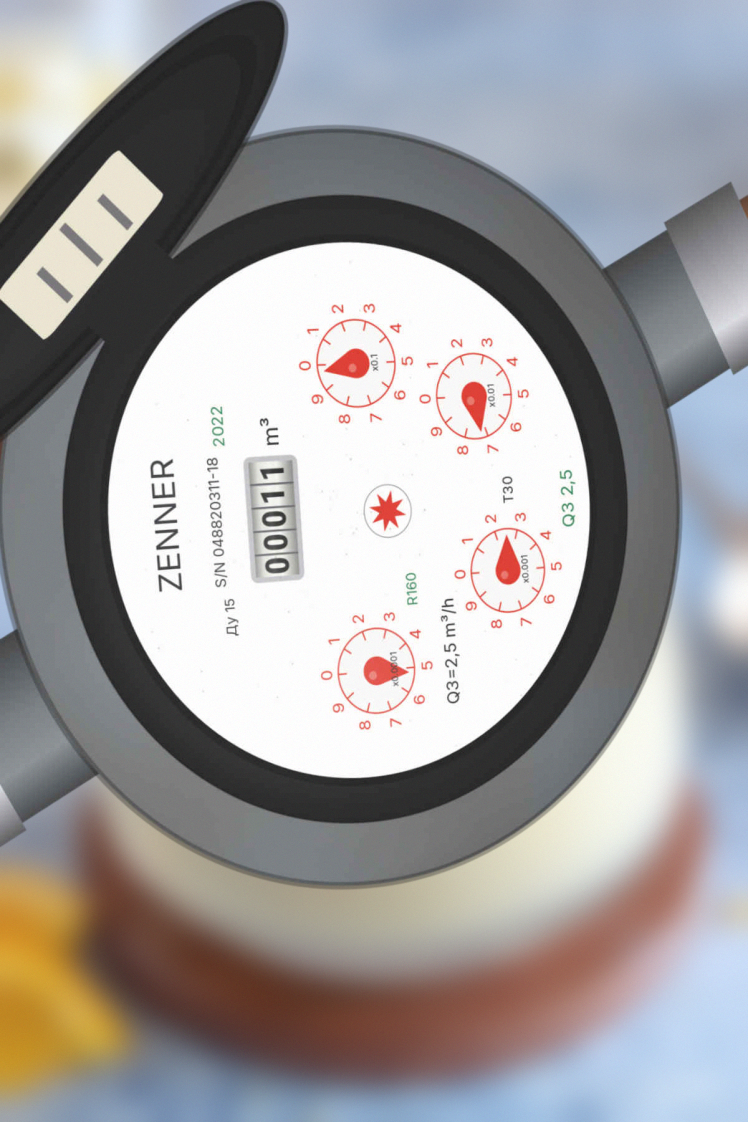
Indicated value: 10.9725 m³
